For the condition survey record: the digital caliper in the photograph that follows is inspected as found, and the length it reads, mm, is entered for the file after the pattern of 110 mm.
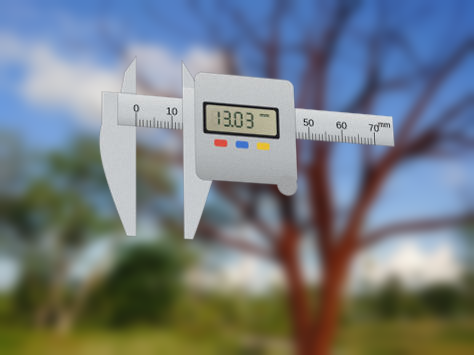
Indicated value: 13.03 mm
